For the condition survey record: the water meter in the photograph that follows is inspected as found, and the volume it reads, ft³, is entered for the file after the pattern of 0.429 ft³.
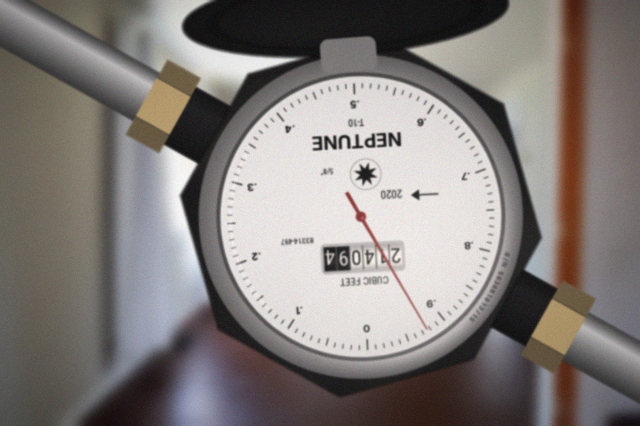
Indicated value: 214093.92 ft³
